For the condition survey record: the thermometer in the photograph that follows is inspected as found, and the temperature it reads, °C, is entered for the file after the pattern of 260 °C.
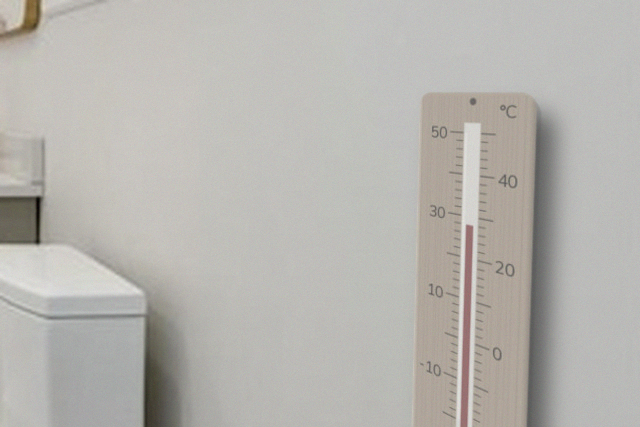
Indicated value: 28 °C
